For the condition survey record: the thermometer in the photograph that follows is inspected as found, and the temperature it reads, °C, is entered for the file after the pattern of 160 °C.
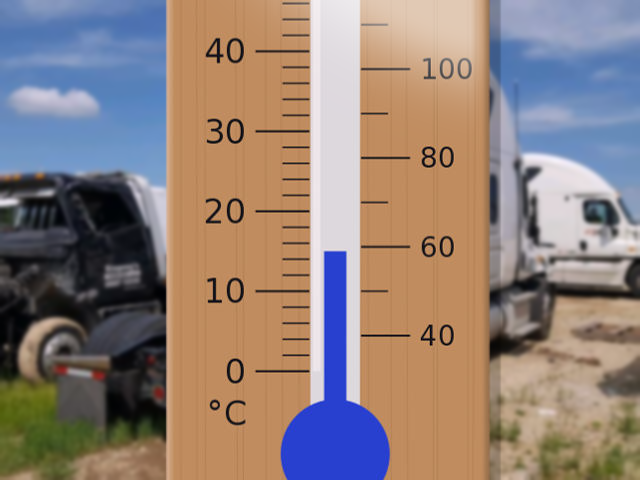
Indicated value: 15 °C
